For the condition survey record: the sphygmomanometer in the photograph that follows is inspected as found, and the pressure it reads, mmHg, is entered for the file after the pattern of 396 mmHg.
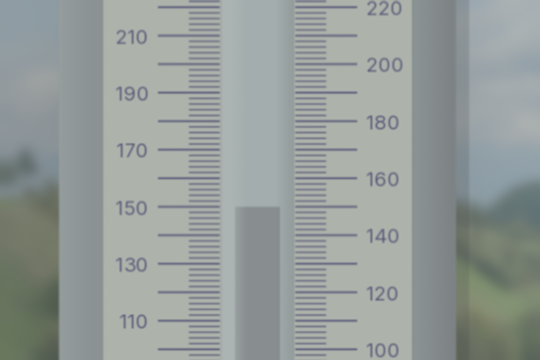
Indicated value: 150 mmHg
